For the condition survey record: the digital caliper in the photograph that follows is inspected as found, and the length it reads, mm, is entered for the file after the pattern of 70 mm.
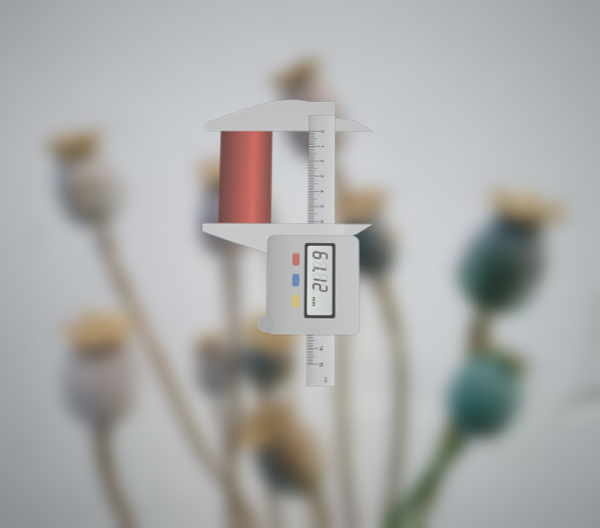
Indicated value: 61.12 mm
